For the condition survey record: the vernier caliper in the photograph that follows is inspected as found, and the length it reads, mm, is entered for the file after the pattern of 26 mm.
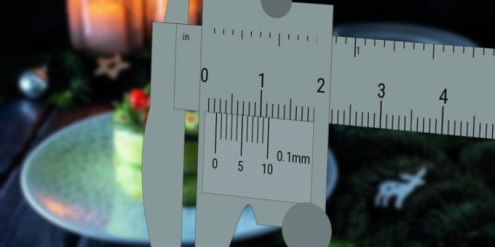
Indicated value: 2.4 mm
